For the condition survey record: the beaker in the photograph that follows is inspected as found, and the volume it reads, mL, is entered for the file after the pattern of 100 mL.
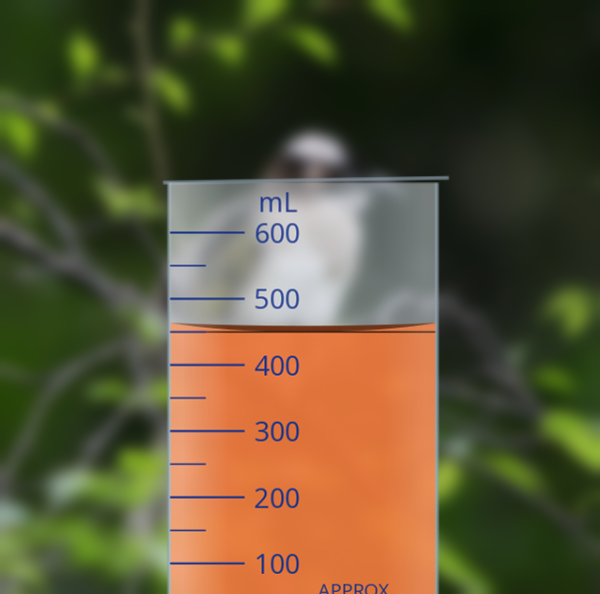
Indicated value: 450 mL
